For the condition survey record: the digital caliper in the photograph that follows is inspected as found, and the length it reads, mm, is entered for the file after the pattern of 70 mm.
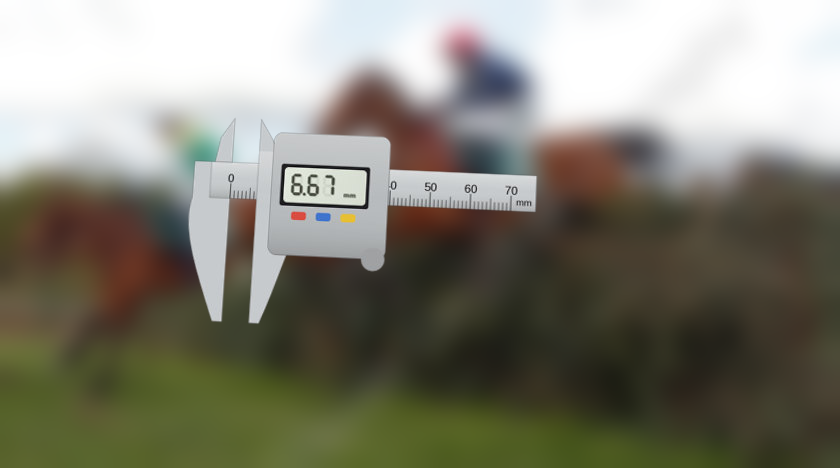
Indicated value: 6.67 mm
